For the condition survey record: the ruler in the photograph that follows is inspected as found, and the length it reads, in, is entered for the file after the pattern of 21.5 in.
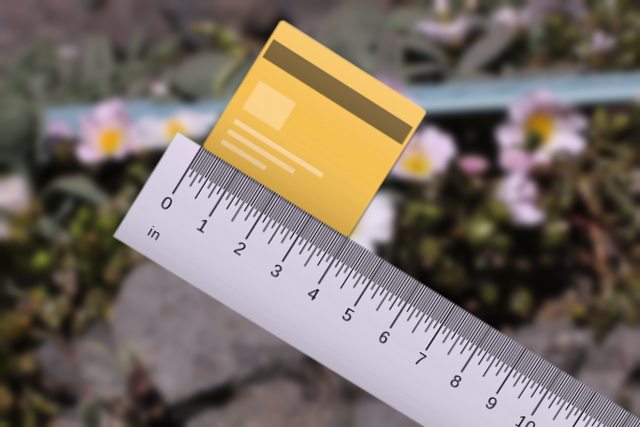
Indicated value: 4 in
